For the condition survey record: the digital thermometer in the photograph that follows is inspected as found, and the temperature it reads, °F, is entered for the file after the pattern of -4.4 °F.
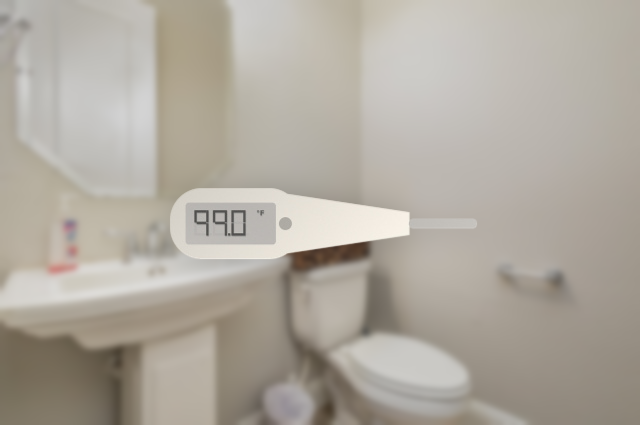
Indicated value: 99.0 °F
